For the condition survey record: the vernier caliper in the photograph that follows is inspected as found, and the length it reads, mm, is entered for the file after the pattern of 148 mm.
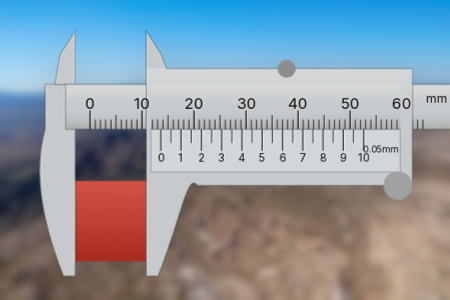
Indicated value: 13.6 mm
